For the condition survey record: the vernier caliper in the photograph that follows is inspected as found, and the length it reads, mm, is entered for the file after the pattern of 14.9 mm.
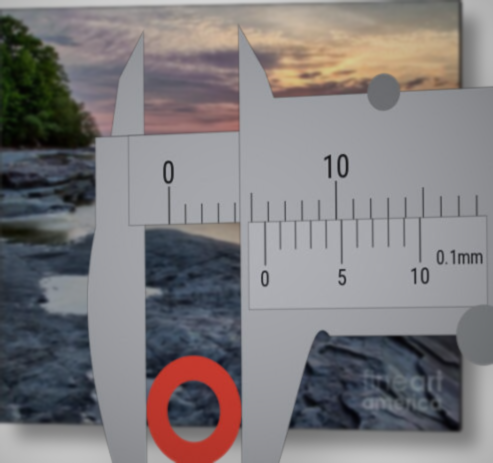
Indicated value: 5.8 mm
